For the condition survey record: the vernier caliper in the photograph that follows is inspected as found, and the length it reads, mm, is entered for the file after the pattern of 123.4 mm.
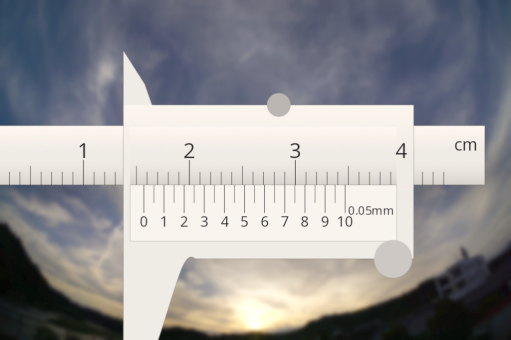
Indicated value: 15.7 mm
